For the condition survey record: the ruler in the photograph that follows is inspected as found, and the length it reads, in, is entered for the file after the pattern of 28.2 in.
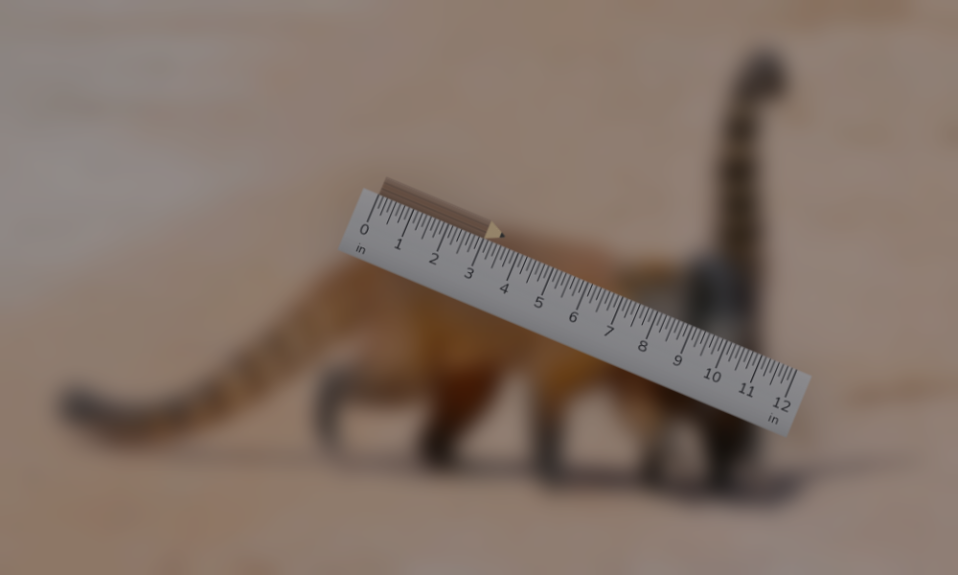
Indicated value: 3.5 in
